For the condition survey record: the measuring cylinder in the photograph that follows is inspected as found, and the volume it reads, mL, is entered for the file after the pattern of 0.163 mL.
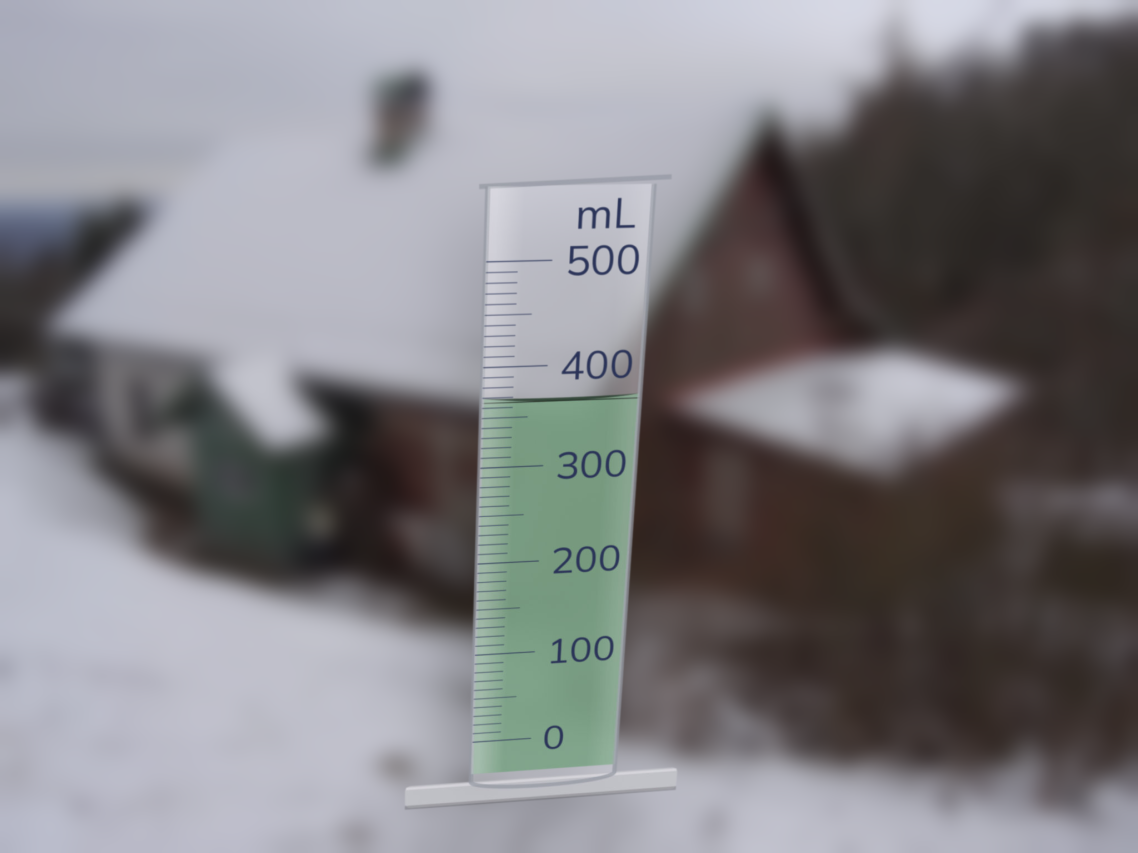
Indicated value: 365 mL
